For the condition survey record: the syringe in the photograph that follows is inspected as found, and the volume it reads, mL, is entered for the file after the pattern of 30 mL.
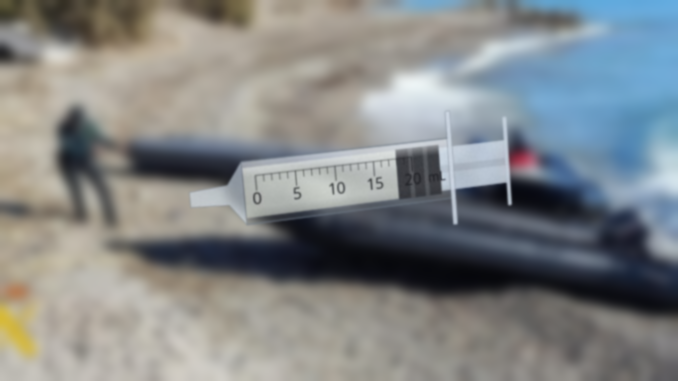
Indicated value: 18 mL
